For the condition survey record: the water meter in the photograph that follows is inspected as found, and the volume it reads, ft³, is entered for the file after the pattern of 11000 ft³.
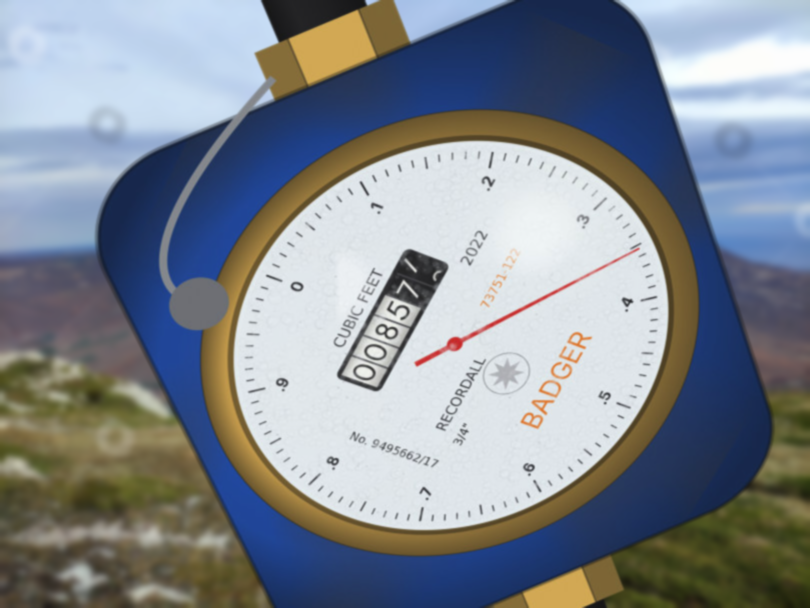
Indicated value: 8577.35 ft³
